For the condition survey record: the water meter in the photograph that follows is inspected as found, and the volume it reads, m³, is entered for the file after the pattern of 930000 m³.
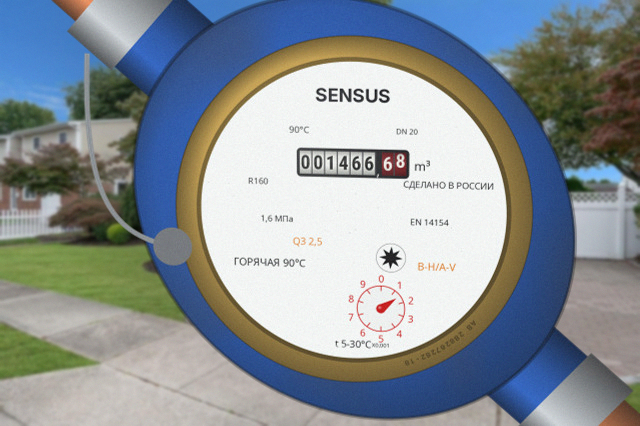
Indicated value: 1466.681 m³
